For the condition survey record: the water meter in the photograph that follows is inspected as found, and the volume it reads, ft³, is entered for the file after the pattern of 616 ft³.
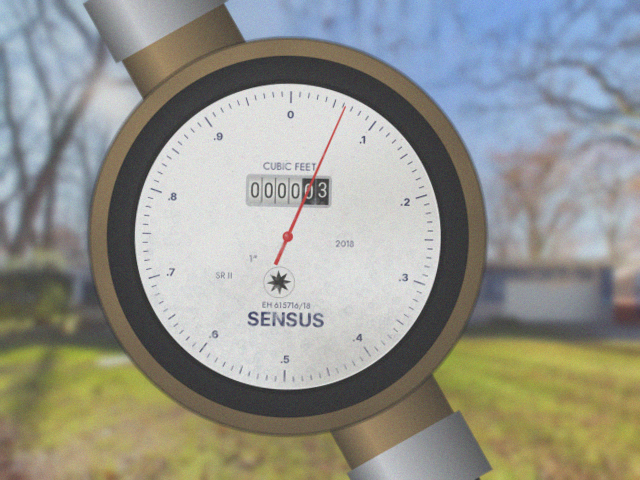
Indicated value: 3.06 ft³
